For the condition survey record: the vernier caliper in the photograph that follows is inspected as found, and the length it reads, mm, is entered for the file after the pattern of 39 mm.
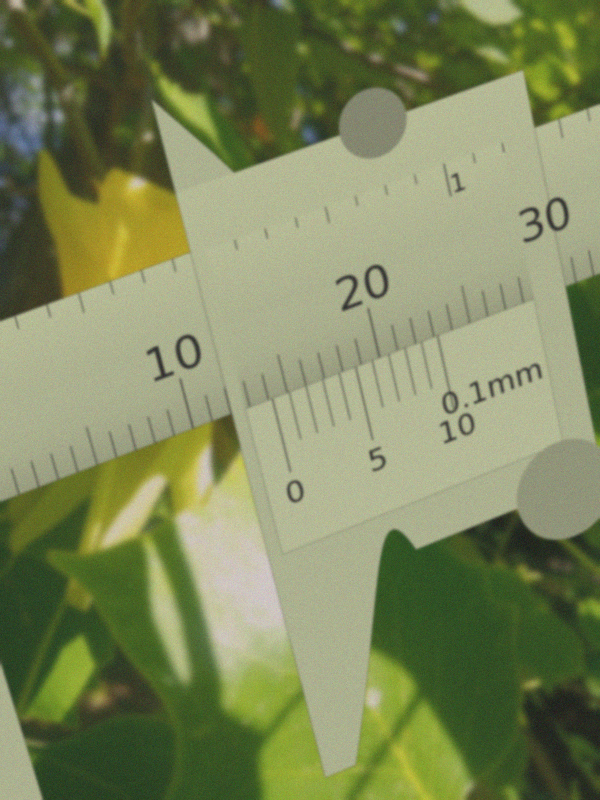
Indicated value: 14.2 mm
